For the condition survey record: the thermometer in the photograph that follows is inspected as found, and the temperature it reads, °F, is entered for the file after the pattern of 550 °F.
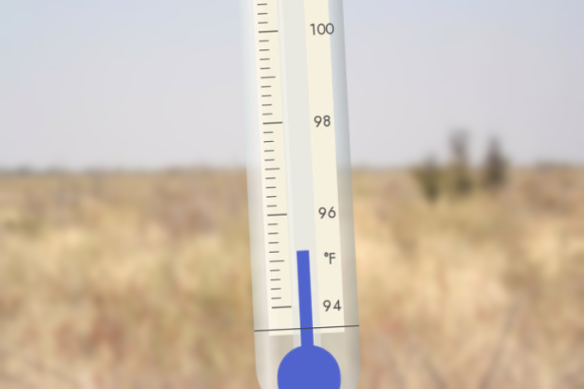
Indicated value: 95.2 °F
